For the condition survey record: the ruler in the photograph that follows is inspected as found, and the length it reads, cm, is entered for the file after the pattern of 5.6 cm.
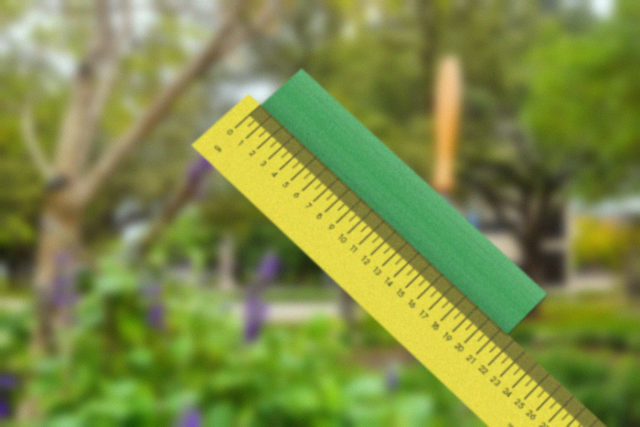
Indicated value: 21.5 cm
